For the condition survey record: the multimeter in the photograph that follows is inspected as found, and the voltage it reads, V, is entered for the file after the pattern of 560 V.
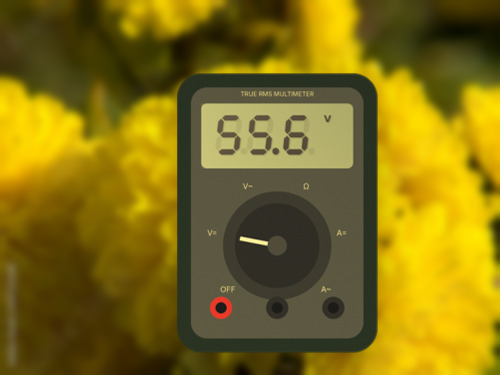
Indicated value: 55.6 V
